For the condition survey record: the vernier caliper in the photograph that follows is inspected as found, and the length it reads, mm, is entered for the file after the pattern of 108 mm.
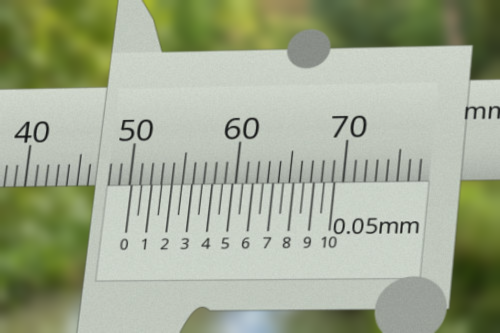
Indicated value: 50.2 mm
